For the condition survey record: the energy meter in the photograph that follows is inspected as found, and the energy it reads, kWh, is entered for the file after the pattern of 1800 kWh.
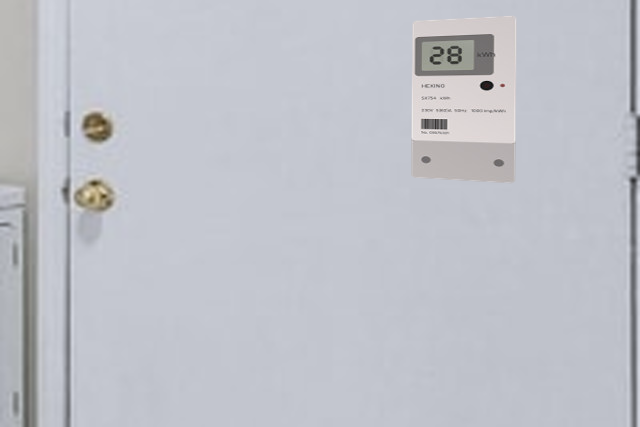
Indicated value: 28 kWh
